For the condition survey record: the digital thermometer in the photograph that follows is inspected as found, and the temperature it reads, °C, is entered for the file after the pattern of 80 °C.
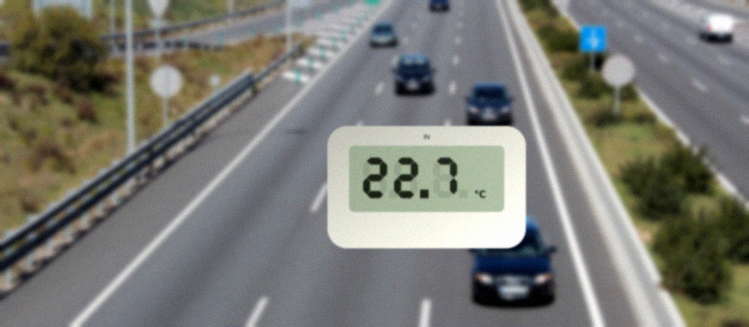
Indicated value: 22.7 °C
